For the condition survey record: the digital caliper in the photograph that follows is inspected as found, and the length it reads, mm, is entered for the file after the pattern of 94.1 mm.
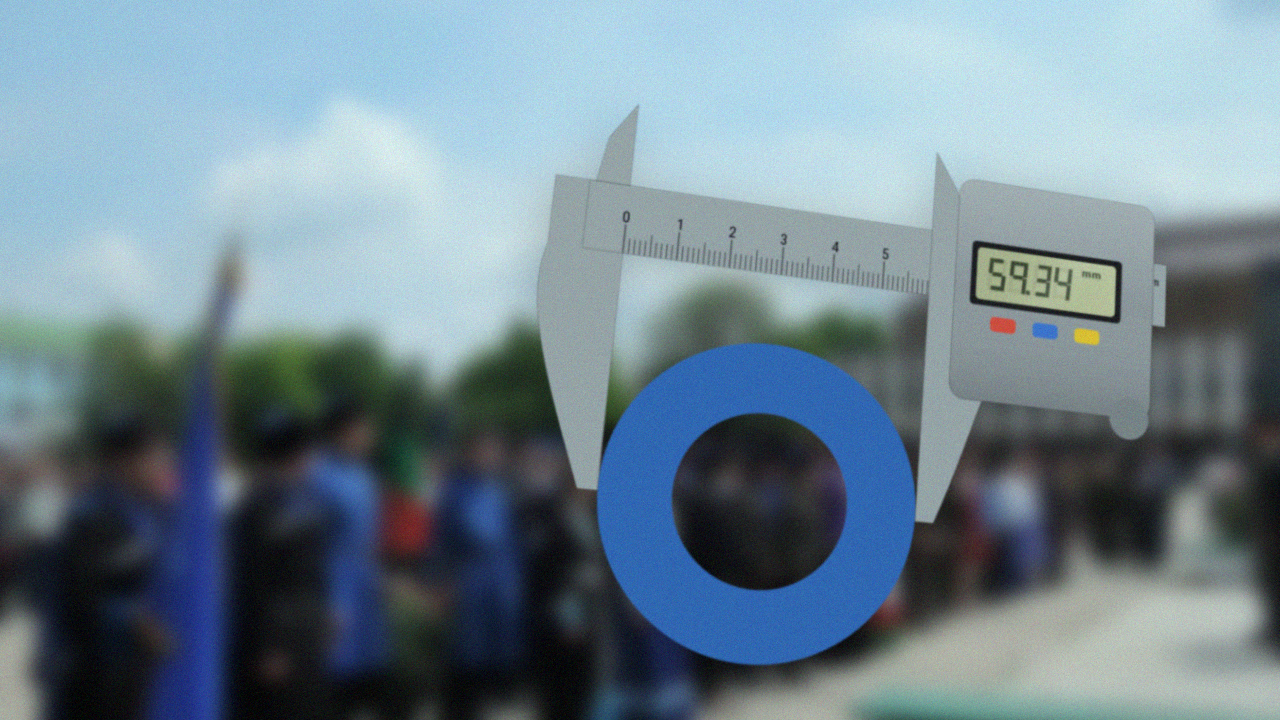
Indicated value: 59.34 mm
